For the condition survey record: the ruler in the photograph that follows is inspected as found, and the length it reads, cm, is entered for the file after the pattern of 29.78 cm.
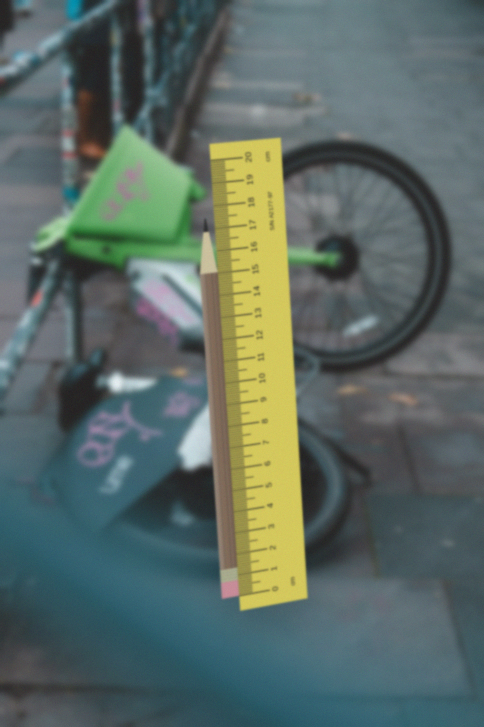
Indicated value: 17.5 cm
